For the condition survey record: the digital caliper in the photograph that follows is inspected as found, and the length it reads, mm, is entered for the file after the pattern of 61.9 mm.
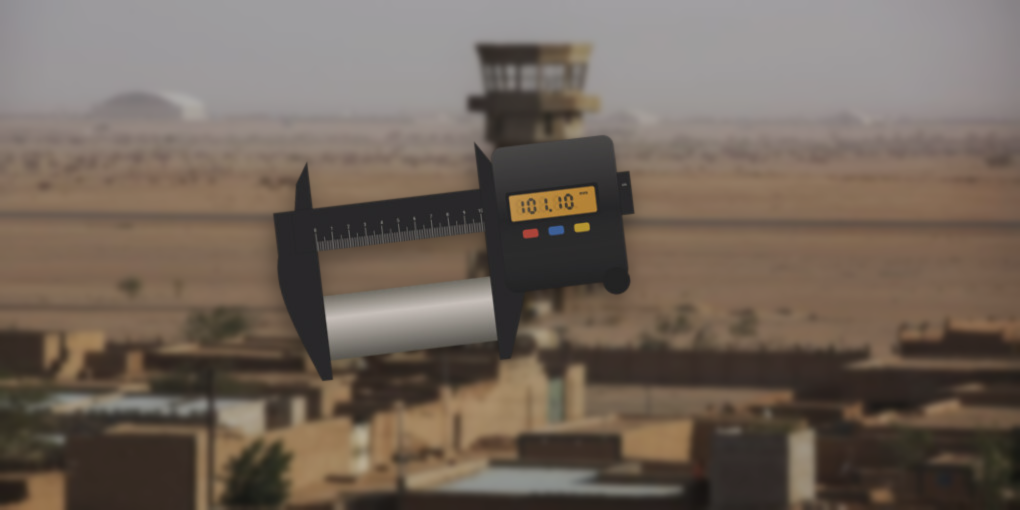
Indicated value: 101.10 mm
